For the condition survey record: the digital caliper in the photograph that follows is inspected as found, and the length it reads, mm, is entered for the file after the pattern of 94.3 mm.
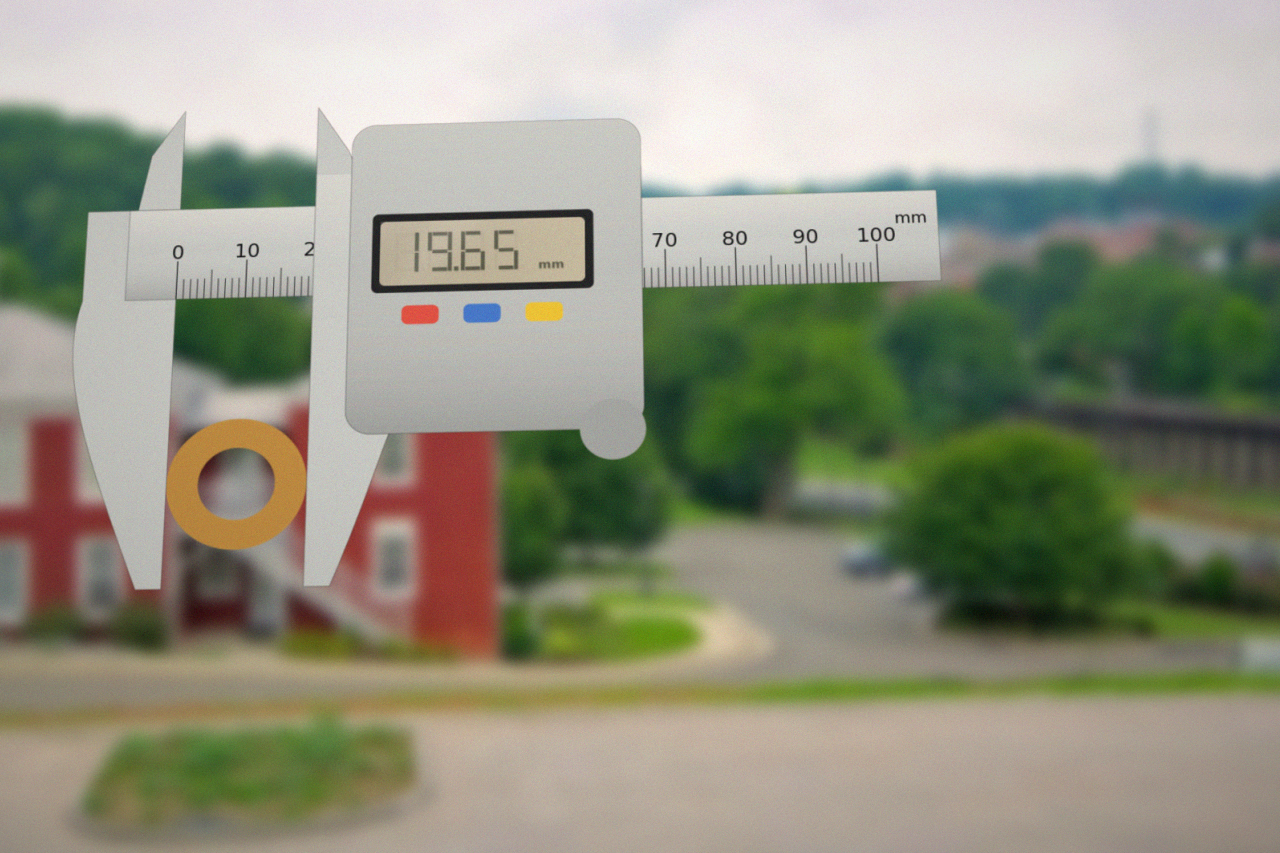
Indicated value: 19.65 mm
